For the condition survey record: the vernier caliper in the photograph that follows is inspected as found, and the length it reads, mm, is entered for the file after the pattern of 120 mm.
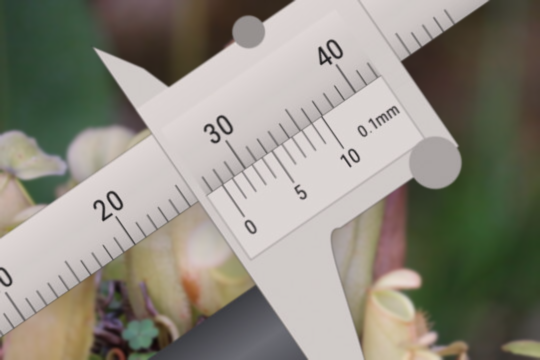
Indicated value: 27.9 mm
